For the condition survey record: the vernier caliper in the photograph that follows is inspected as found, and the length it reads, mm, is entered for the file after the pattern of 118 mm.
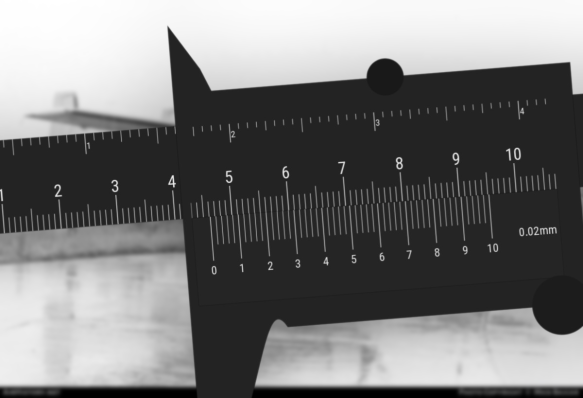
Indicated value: 46.2 mm
